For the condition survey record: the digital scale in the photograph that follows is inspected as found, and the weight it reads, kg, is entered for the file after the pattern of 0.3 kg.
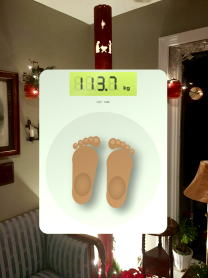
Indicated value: 113.7 kg
